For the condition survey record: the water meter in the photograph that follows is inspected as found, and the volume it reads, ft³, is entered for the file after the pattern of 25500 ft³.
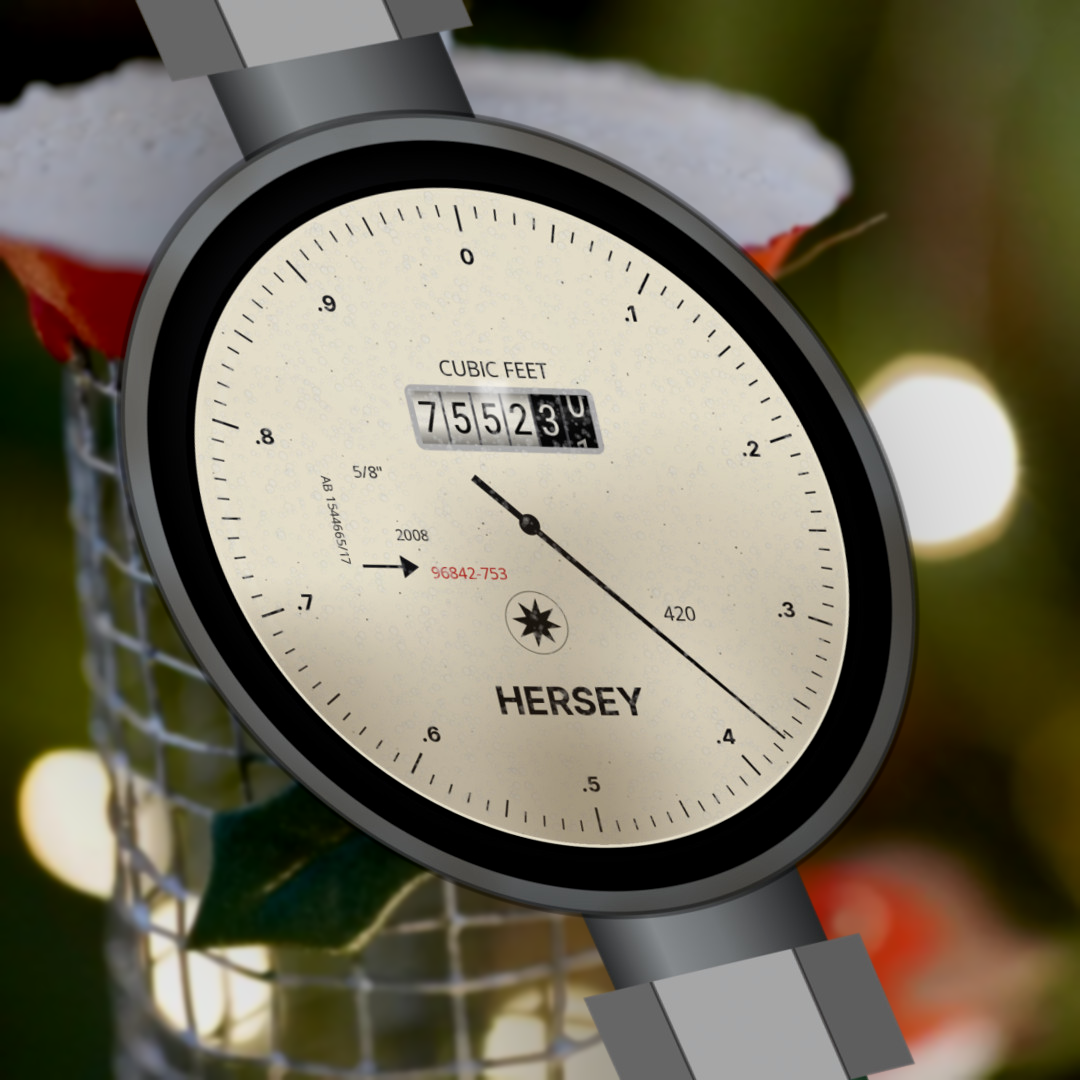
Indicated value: 755230.37 ft³
